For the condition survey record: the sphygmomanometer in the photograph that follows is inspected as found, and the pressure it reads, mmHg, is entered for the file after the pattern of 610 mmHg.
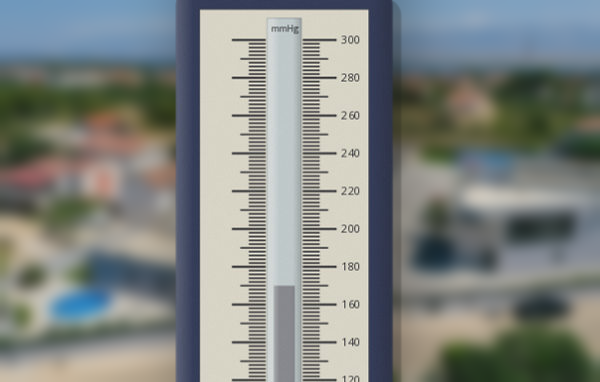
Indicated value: 170 mmHg
